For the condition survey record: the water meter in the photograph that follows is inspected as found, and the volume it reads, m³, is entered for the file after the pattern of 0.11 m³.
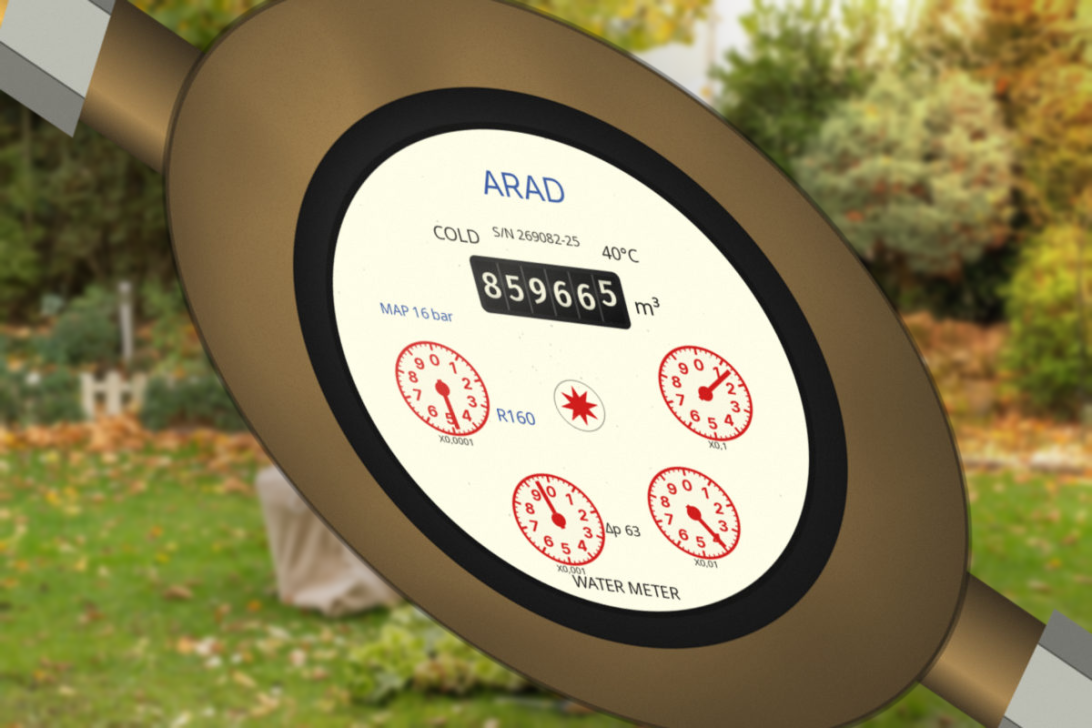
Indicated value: 859665.1394 m³
